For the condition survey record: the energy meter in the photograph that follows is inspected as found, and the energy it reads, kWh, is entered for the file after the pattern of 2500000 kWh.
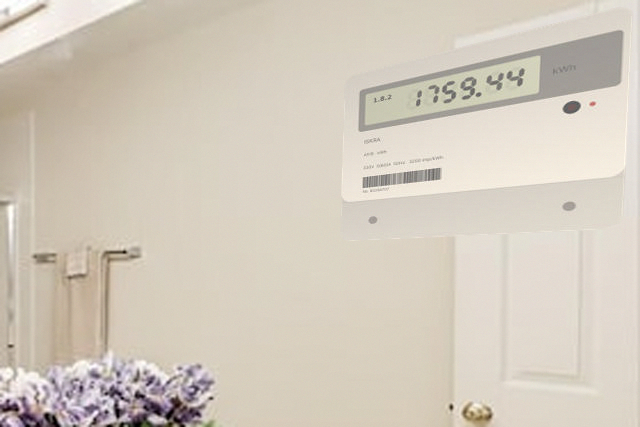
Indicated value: 1759.44 kWh
